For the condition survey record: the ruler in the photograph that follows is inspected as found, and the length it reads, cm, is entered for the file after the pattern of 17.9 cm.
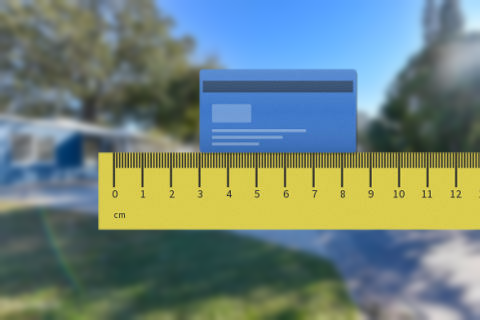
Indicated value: 5.5 cm
